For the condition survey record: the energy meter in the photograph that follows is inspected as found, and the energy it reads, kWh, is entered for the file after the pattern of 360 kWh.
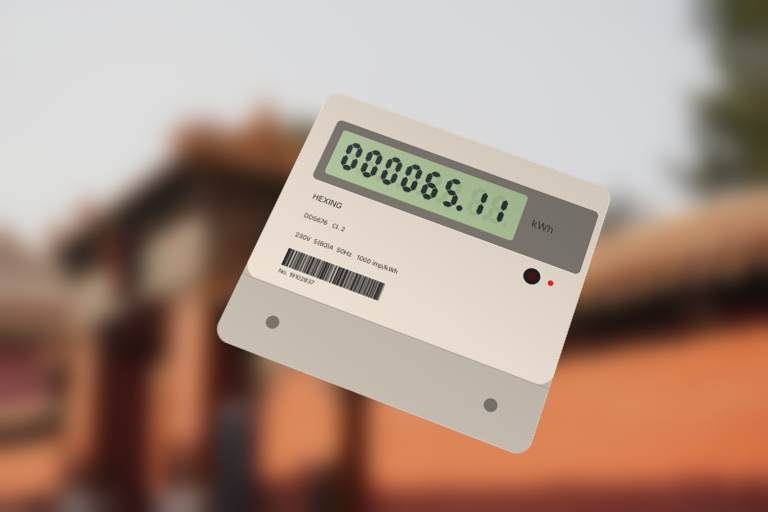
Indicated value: 65.11 kWh
